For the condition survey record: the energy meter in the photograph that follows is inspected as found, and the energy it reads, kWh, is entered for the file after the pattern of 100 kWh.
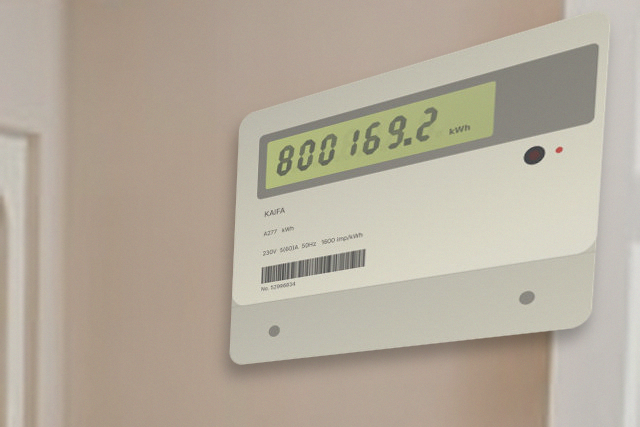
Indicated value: 800169.2 kWh
